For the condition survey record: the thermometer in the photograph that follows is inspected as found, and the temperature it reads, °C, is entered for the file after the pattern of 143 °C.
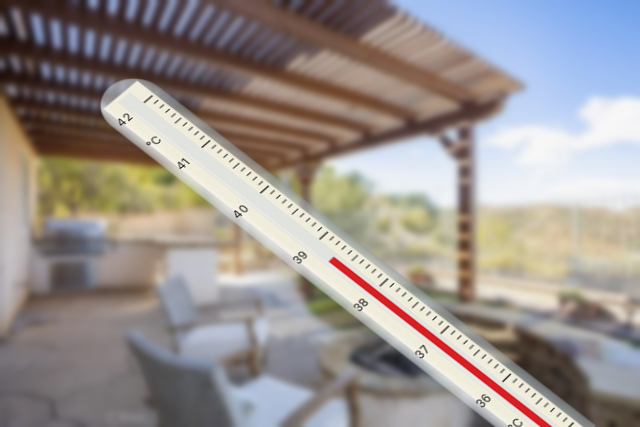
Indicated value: 38.7 °C
